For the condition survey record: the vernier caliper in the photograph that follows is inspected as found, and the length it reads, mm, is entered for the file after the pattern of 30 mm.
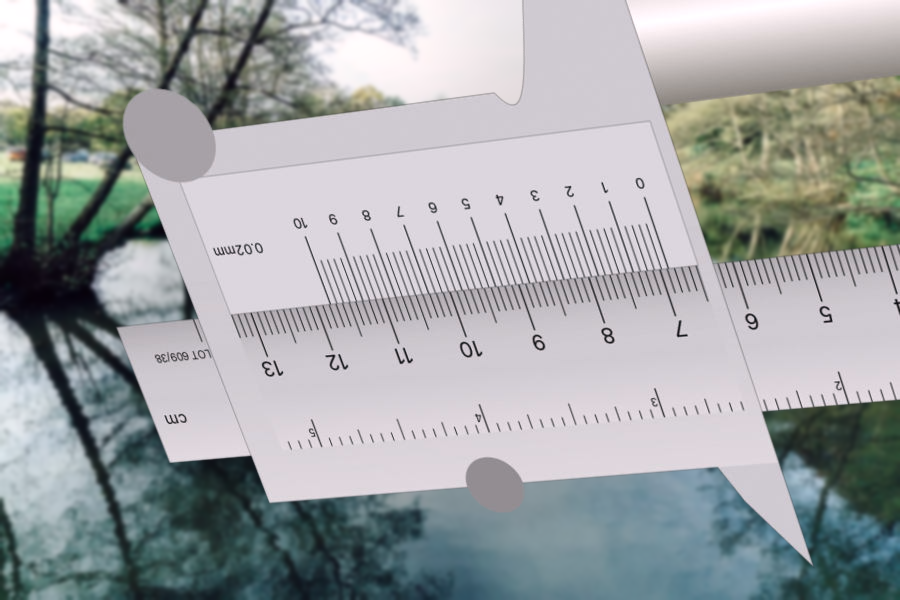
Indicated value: 68.8 mm
